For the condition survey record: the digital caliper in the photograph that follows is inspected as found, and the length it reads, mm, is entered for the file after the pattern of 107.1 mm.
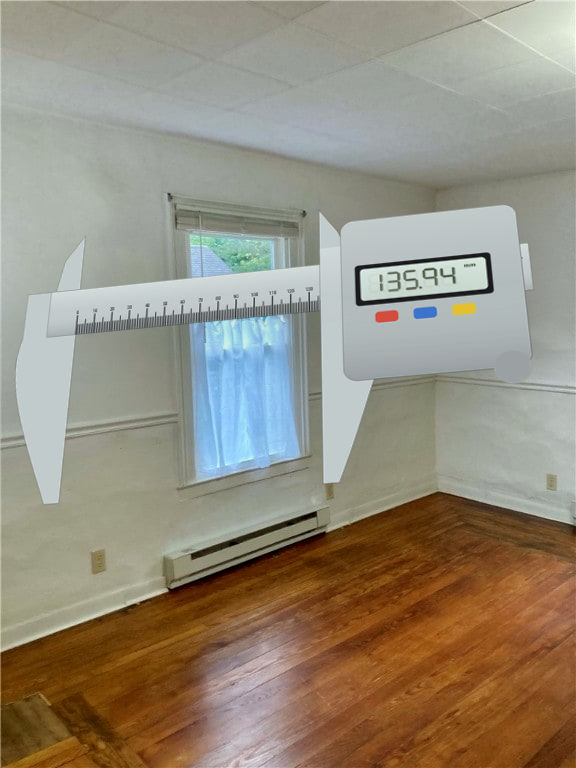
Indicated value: 135.94 mm
